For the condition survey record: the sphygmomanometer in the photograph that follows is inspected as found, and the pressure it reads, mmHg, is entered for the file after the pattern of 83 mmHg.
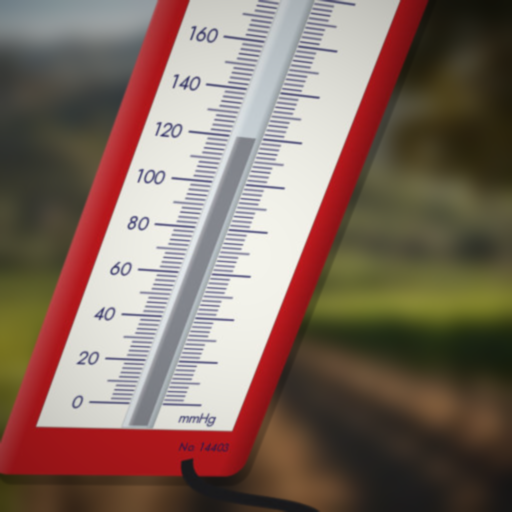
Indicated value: 120 mmHg
